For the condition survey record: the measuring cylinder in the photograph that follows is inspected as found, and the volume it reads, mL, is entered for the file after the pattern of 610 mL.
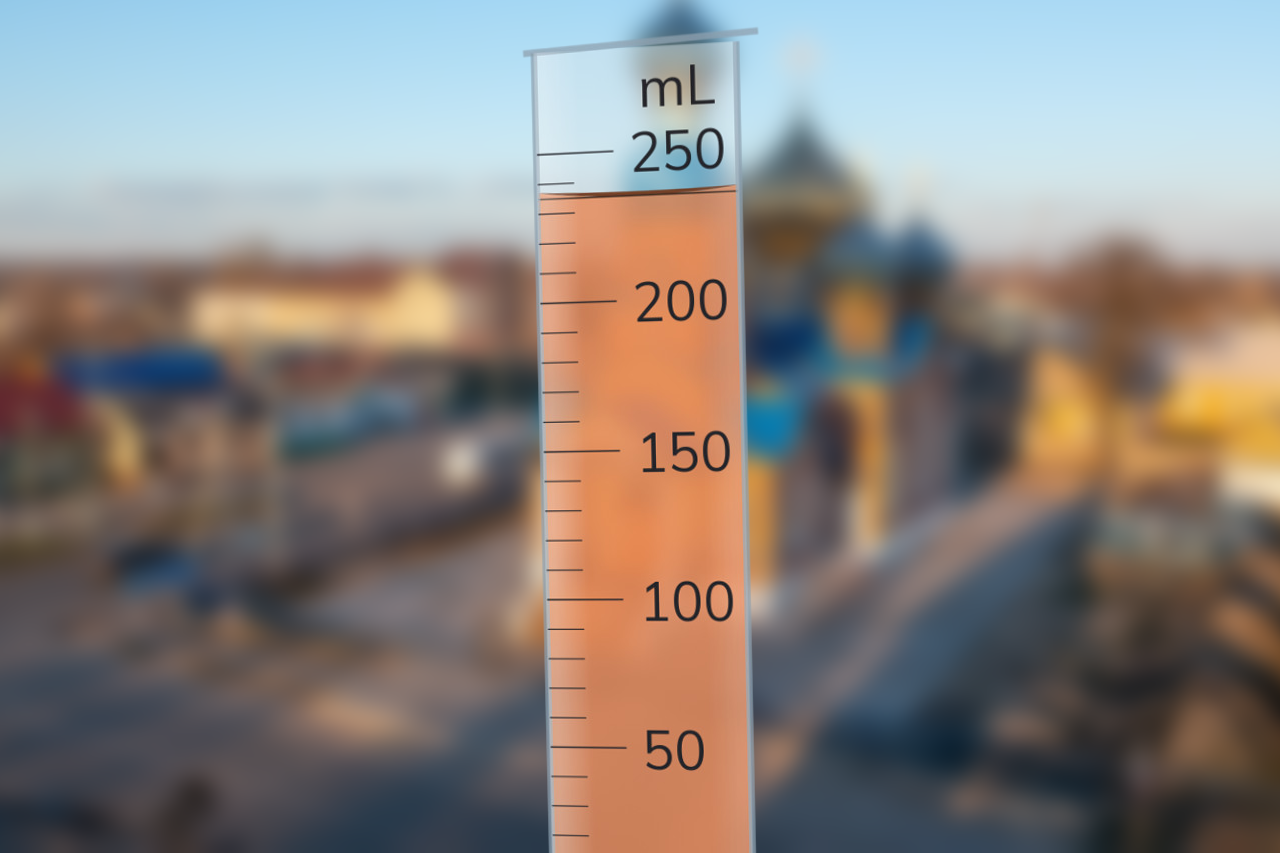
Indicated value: 235 mL
